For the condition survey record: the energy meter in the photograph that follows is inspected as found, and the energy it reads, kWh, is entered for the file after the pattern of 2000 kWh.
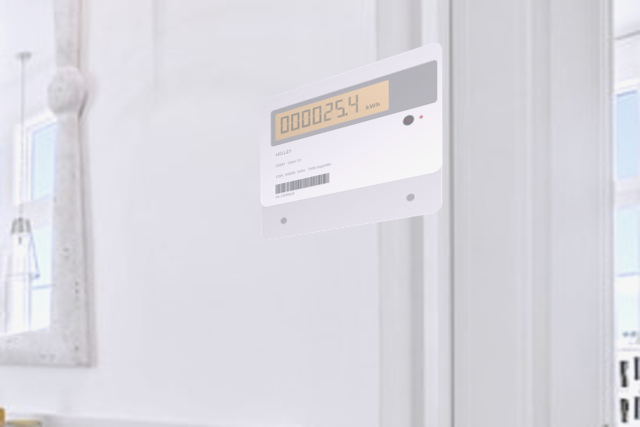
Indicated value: 25.4 kWh
